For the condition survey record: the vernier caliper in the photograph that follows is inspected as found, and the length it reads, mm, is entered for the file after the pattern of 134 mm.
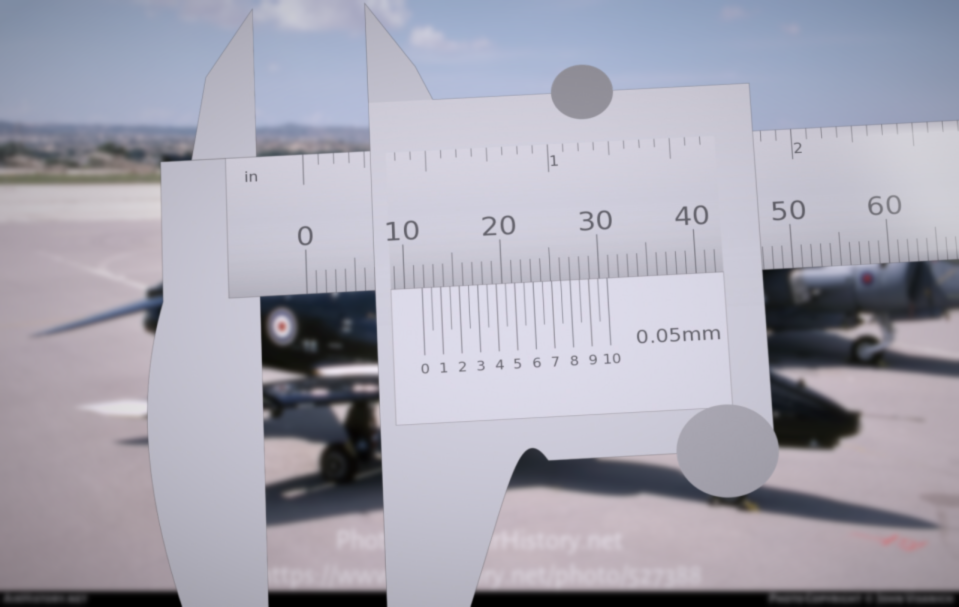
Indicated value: 11.8 mm
